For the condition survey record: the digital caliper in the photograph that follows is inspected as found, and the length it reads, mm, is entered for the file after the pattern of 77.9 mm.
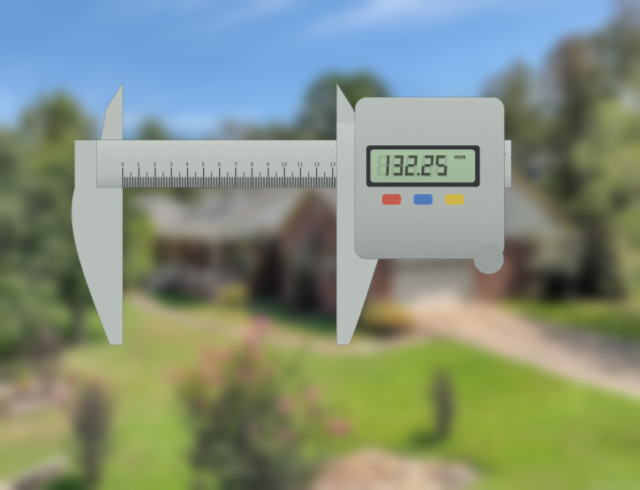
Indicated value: 132.25 mm
